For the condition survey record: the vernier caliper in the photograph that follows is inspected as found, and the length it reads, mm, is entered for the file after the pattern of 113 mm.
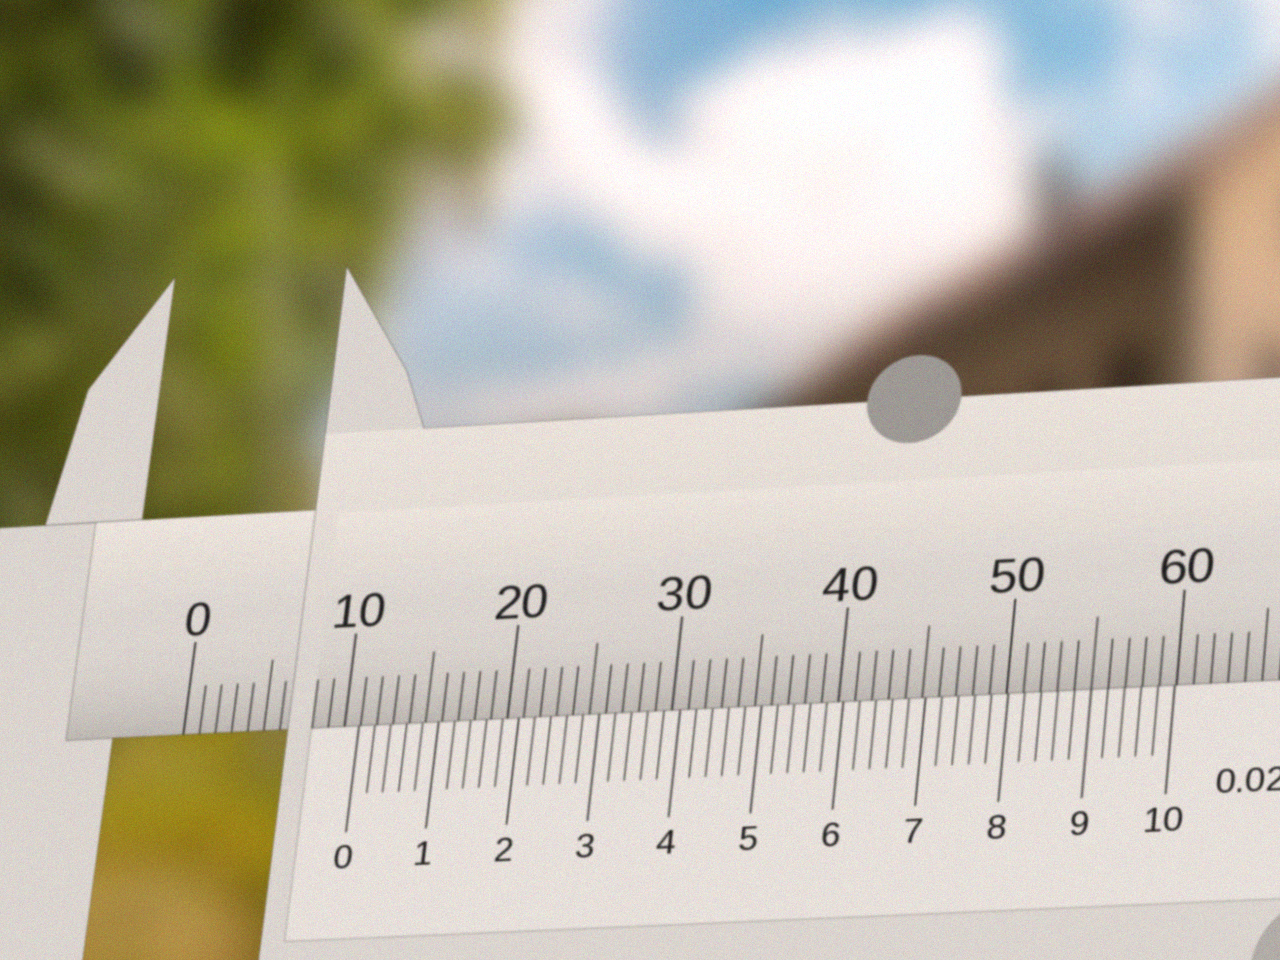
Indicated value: 10.9 mm
